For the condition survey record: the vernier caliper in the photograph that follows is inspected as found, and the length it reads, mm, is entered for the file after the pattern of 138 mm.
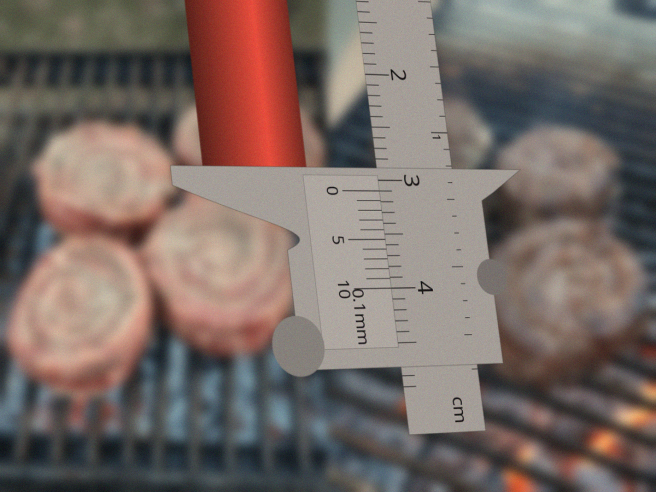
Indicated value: 31.0 mm
